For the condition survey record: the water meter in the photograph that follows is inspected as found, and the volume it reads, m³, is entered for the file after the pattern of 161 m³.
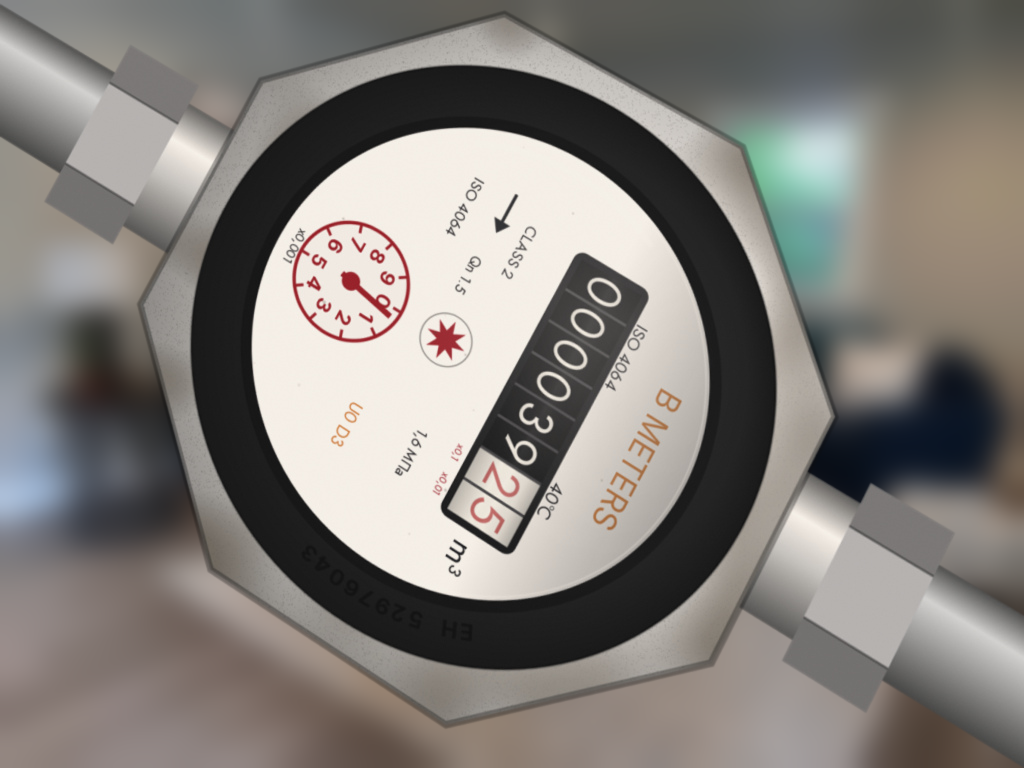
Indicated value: 39.250 m³
